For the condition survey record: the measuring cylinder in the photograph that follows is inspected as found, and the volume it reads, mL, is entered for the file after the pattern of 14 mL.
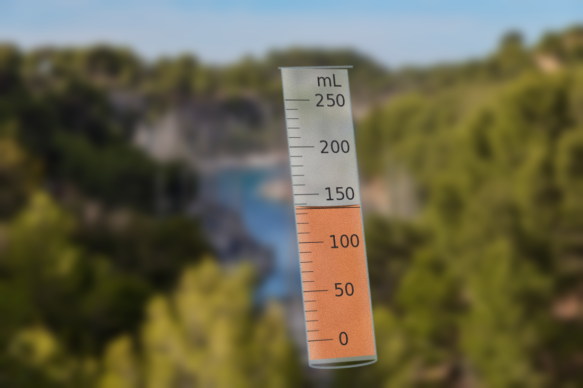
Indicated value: 135 mL
